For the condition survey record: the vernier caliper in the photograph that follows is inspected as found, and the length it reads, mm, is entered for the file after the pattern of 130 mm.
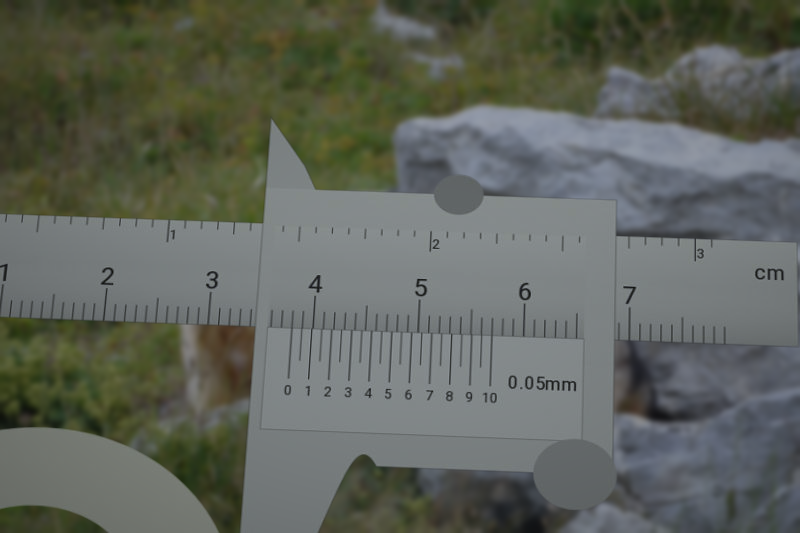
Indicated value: 38.0 mm
